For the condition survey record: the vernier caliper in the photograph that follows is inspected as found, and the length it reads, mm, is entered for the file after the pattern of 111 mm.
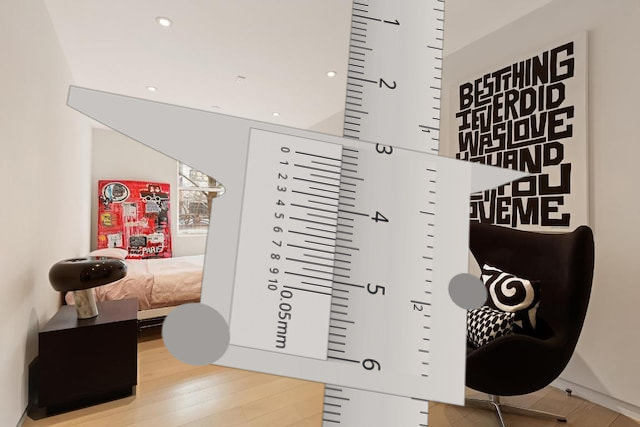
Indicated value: 32.8 mm
